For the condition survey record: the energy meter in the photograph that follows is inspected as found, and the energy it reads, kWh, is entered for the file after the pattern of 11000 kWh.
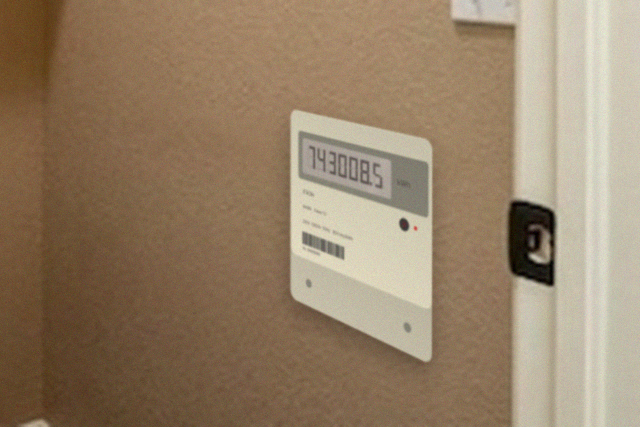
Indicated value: 743008.5 kWh
